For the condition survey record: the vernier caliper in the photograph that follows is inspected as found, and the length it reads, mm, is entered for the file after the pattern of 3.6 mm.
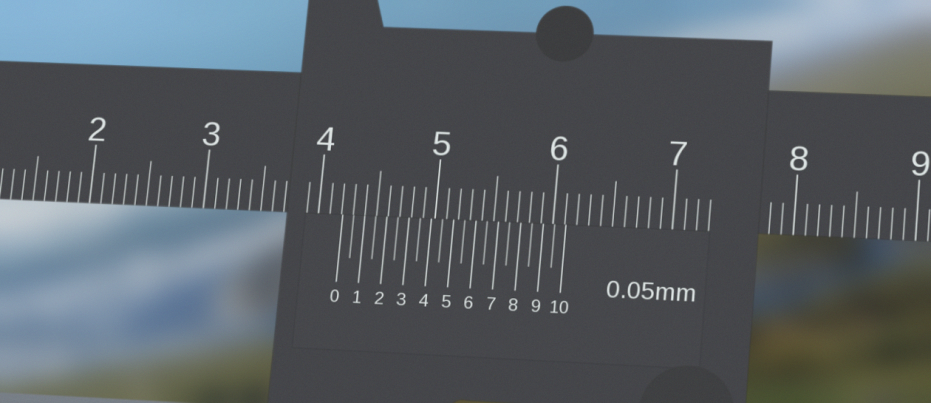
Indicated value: 42.1 mm
